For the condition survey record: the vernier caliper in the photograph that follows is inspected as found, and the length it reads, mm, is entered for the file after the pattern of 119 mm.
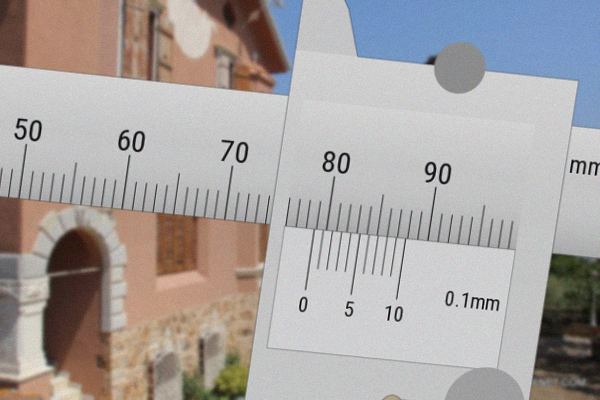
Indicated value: 78.8 mm
